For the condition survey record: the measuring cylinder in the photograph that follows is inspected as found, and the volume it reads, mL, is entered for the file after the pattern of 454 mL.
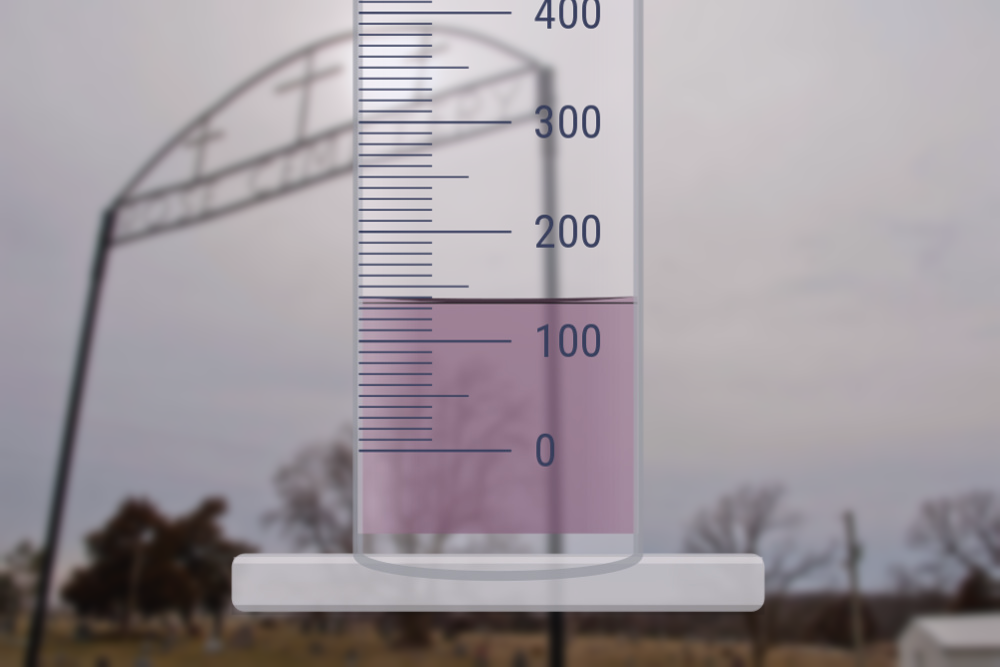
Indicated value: 135 mL
